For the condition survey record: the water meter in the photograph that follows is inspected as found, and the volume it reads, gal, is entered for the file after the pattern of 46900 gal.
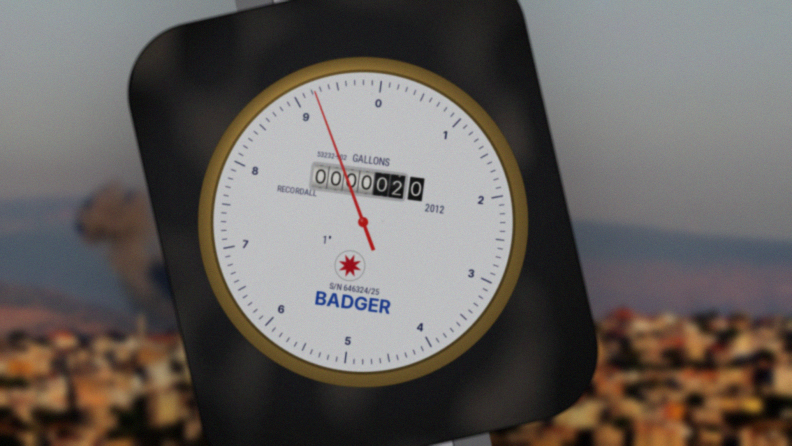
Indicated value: 19.2 gal
